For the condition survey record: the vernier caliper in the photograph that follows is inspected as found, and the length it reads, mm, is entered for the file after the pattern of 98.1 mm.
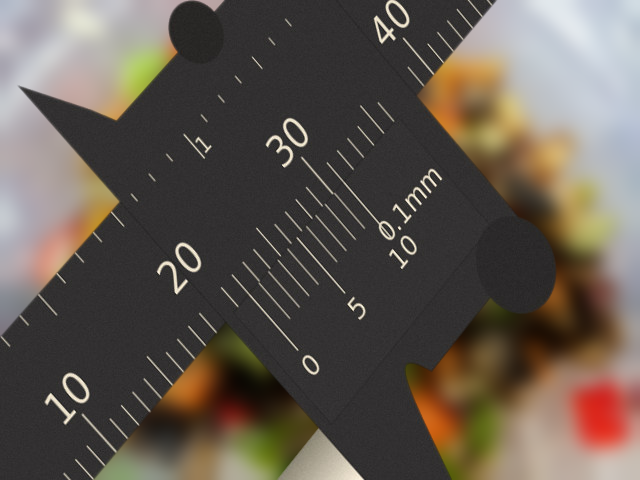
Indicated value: 22.0 mm
